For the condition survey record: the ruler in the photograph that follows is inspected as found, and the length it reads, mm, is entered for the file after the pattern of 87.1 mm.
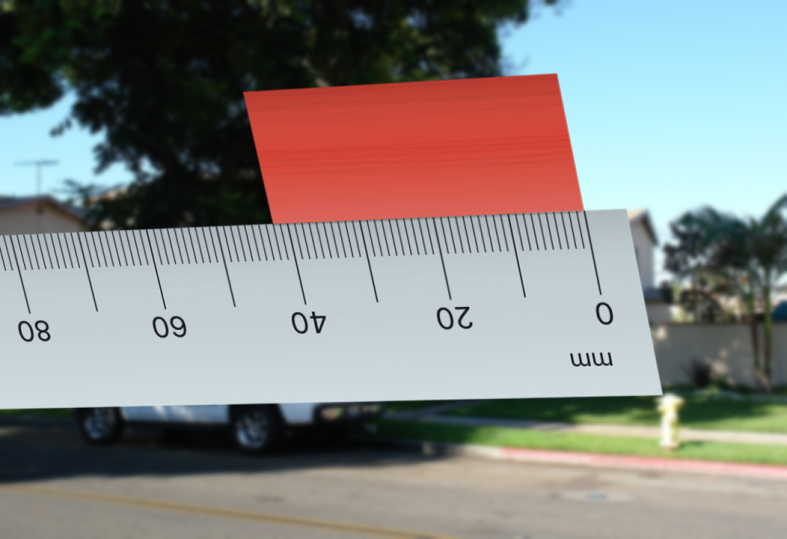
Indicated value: 42 mm
